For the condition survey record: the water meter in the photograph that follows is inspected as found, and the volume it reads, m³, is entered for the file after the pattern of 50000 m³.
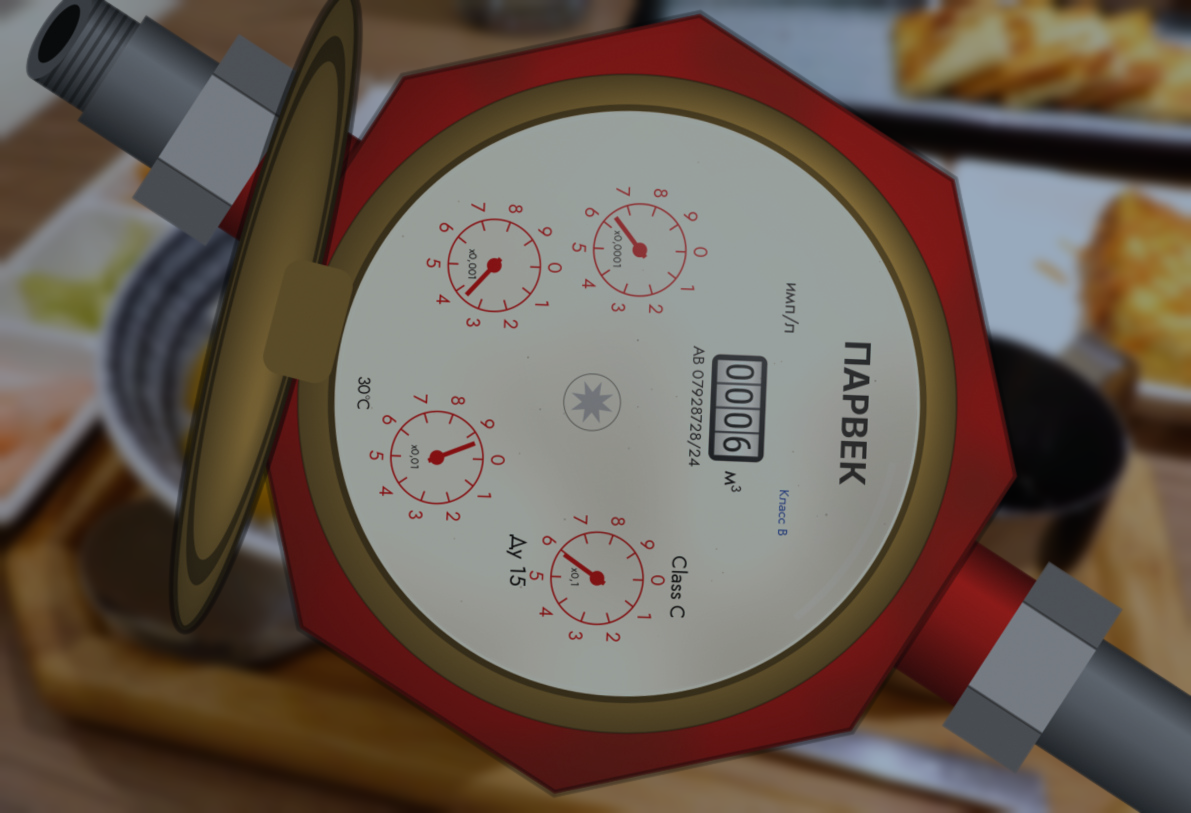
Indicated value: 6.5936 m³
